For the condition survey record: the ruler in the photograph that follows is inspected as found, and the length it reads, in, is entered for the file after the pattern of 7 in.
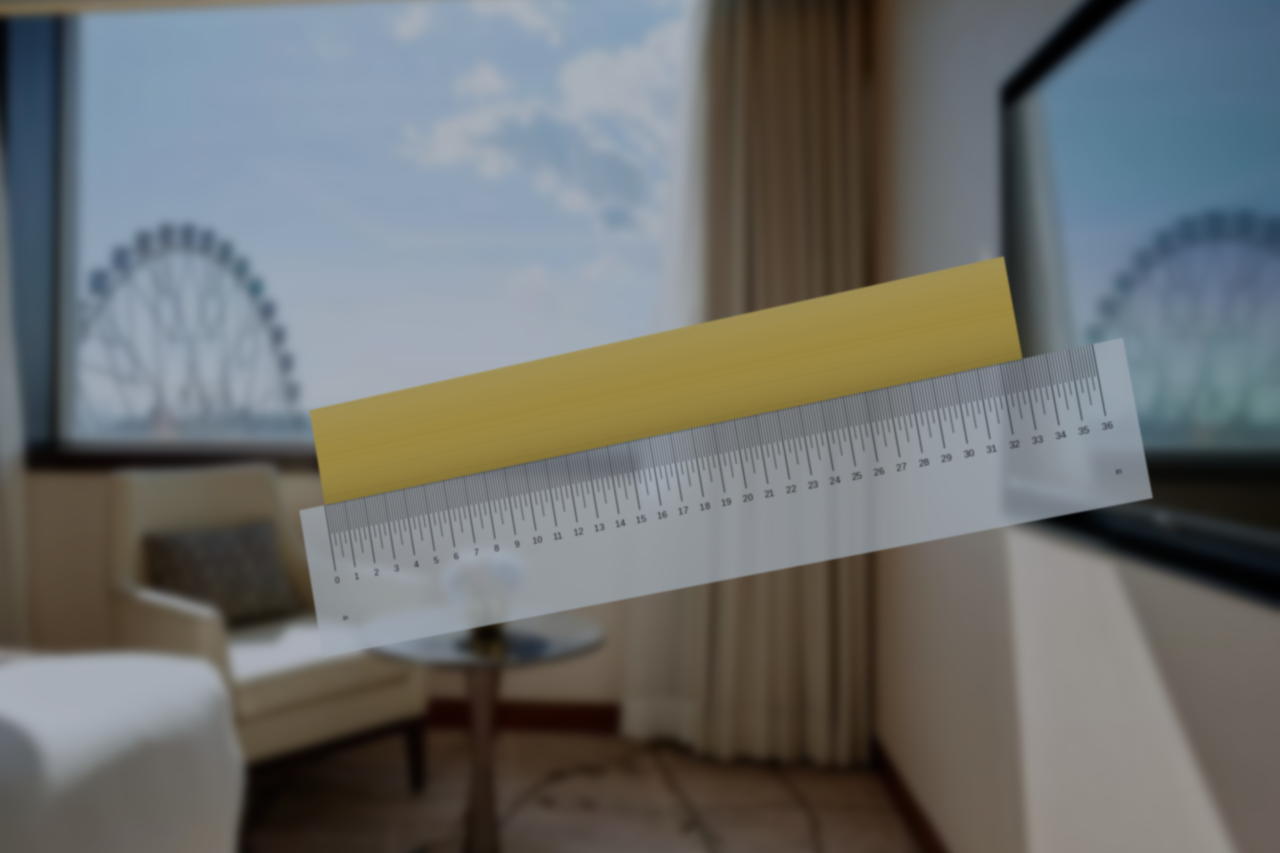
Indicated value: 33 in
